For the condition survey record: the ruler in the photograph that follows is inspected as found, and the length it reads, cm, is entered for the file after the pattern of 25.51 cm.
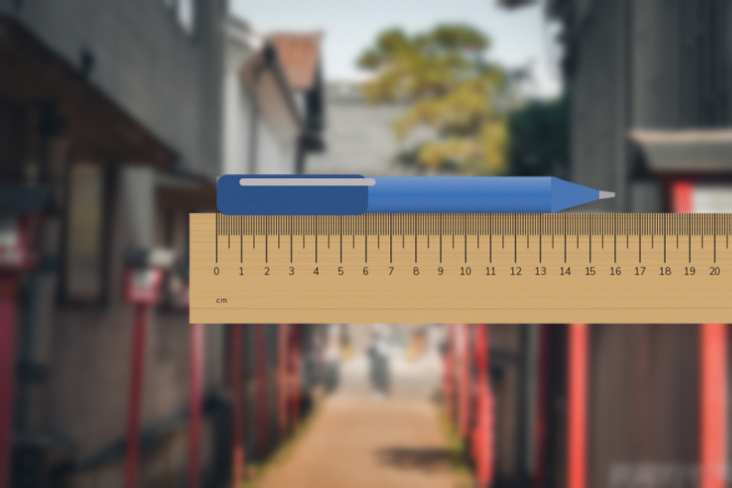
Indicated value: 16 cm
